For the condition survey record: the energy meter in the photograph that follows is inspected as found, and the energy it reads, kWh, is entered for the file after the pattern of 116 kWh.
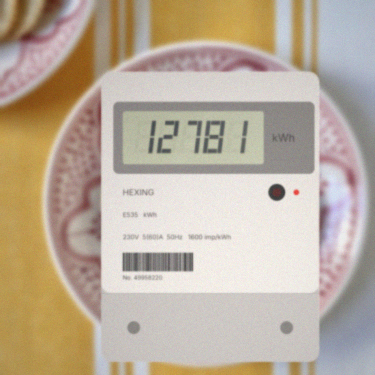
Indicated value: 12781 kWh
